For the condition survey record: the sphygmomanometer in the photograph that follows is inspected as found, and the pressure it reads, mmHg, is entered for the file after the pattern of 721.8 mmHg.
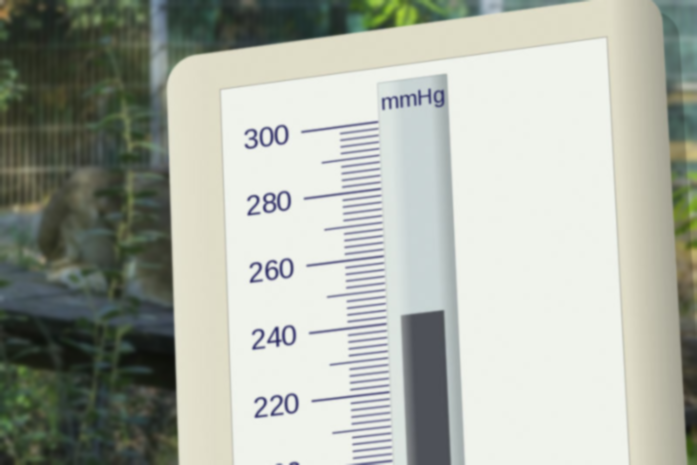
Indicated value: 242 mmHg
